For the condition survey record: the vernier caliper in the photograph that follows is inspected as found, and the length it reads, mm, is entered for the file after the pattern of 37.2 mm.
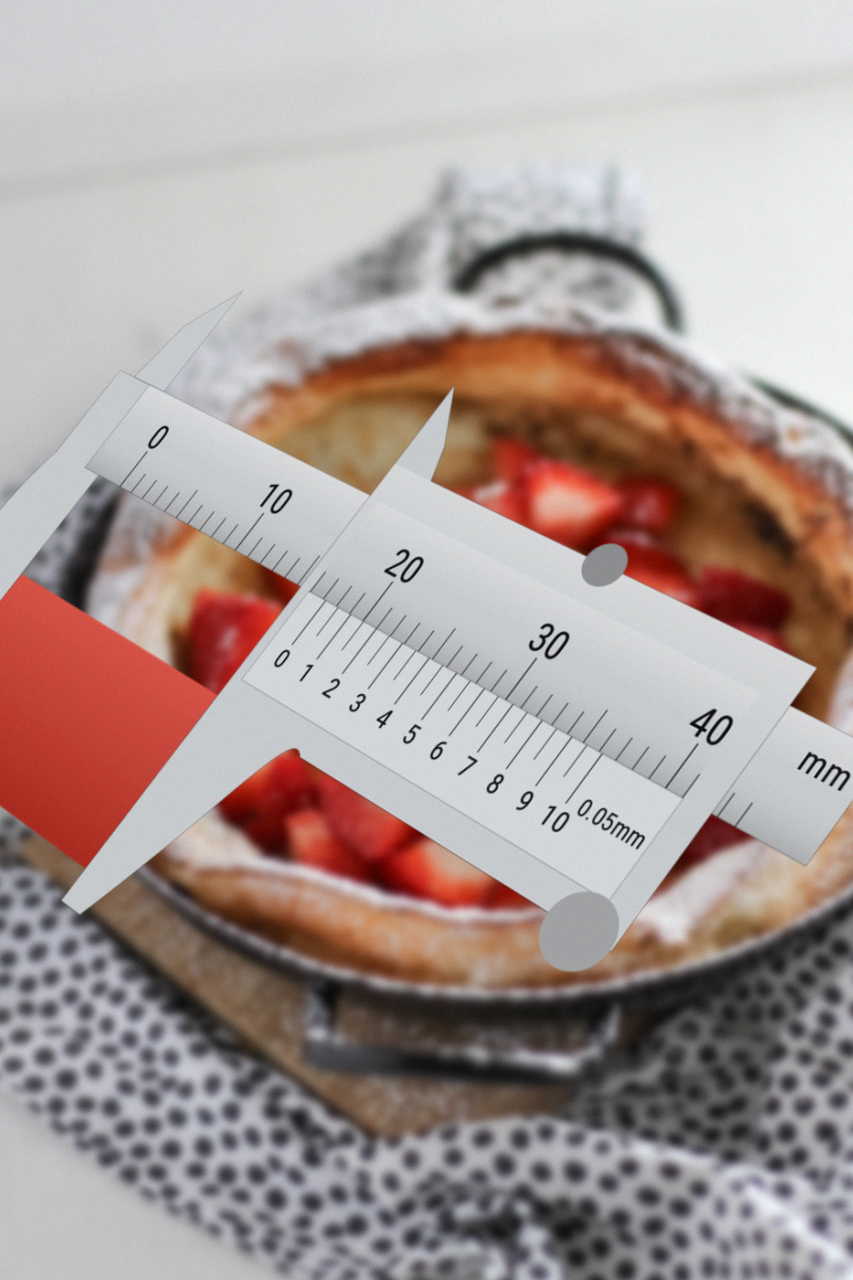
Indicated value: 17.2 mm
